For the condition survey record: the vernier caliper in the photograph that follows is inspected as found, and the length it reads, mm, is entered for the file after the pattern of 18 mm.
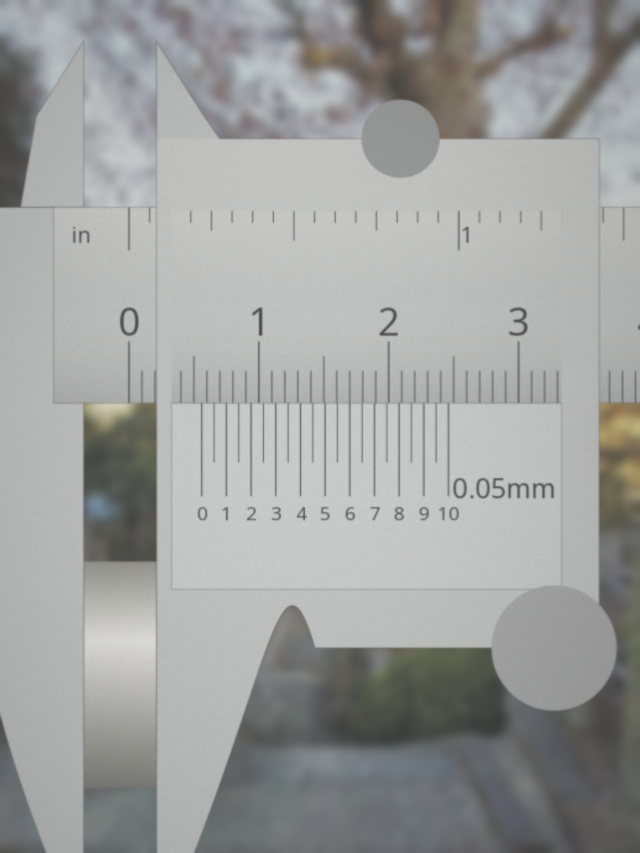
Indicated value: 5.6 mm
